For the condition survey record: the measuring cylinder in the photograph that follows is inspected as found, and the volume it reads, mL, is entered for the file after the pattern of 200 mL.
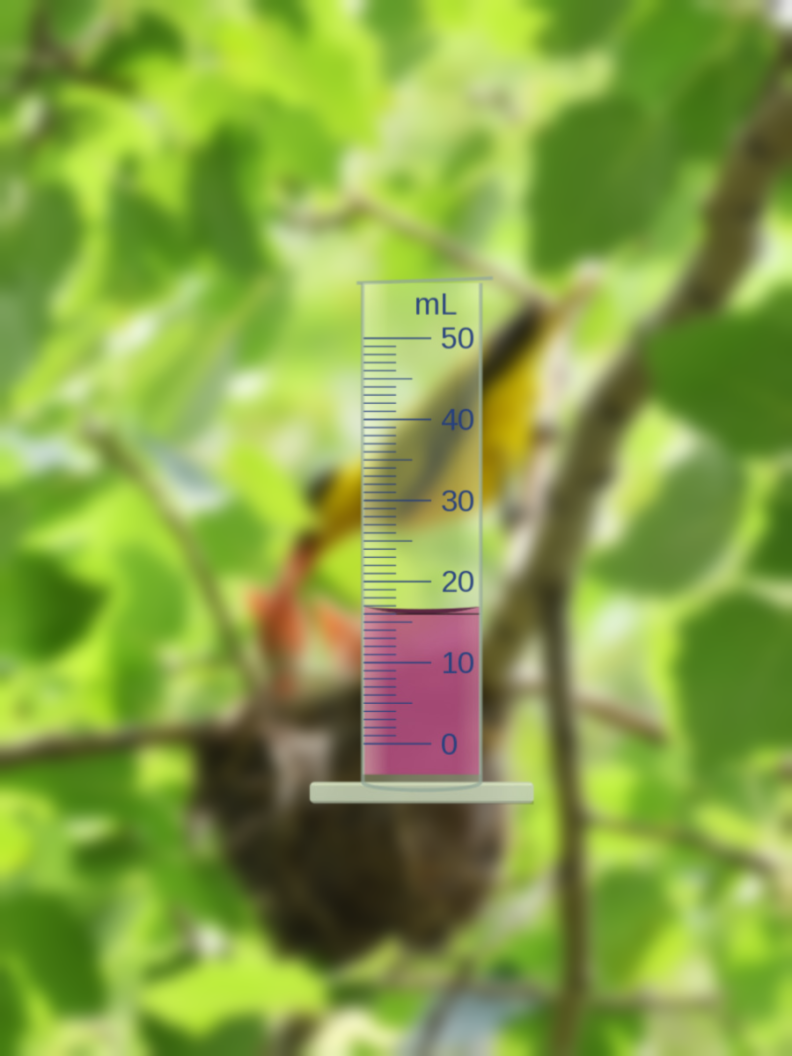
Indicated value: 16 mL
